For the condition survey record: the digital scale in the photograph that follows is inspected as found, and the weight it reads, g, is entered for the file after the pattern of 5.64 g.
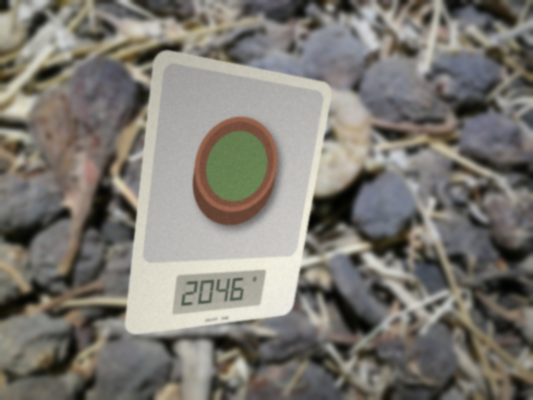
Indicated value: 2046 g
